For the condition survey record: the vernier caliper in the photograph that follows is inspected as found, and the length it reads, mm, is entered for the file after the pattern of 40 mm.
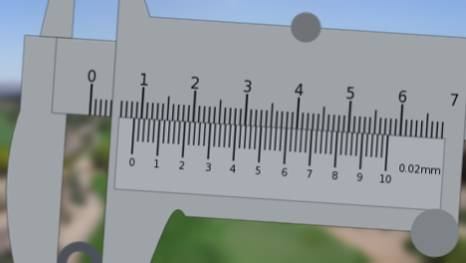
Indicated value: 8.6 mm
